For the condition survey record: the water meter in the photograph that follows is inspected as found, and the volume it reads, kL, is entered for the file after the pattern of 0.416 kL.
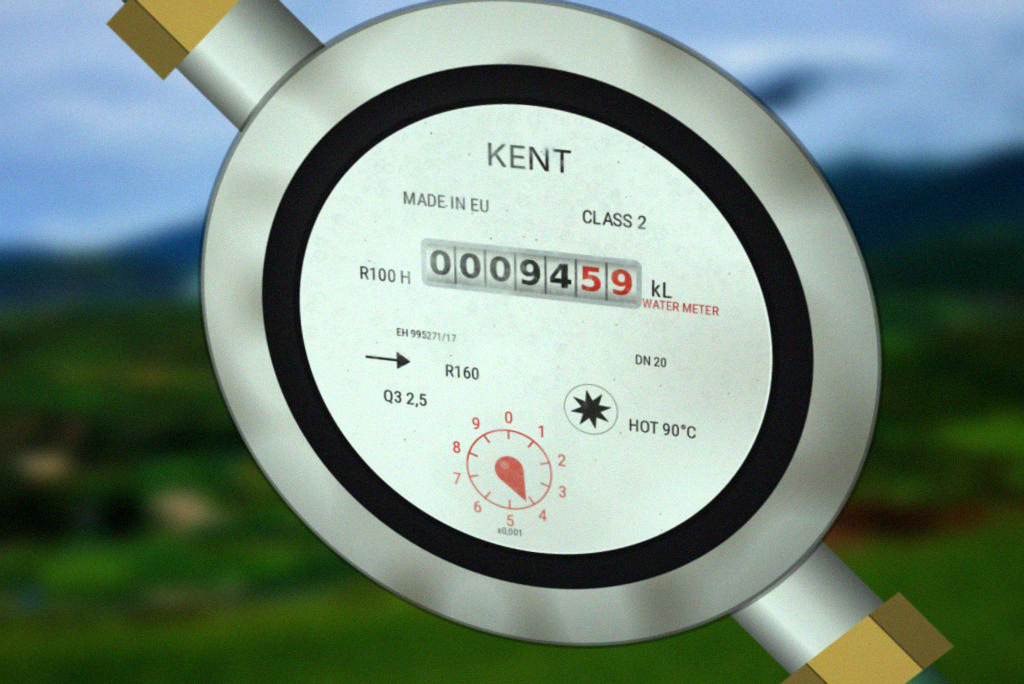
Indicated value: 94.594 kL
